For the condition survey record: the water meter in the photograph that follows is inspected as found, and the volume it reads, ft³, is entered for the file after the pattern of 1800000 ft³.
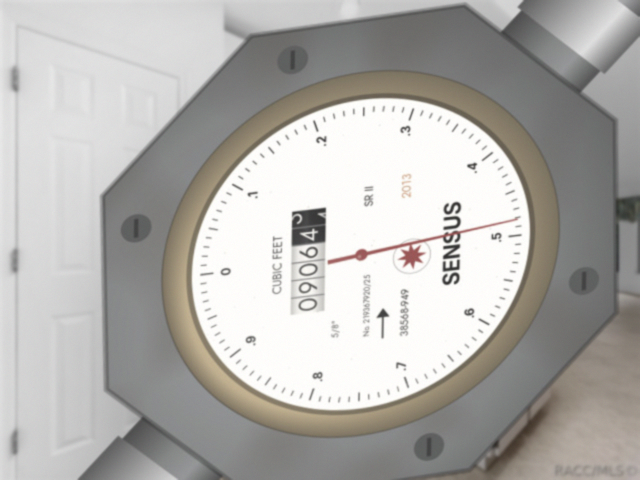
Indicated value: 90643.48 ft³
